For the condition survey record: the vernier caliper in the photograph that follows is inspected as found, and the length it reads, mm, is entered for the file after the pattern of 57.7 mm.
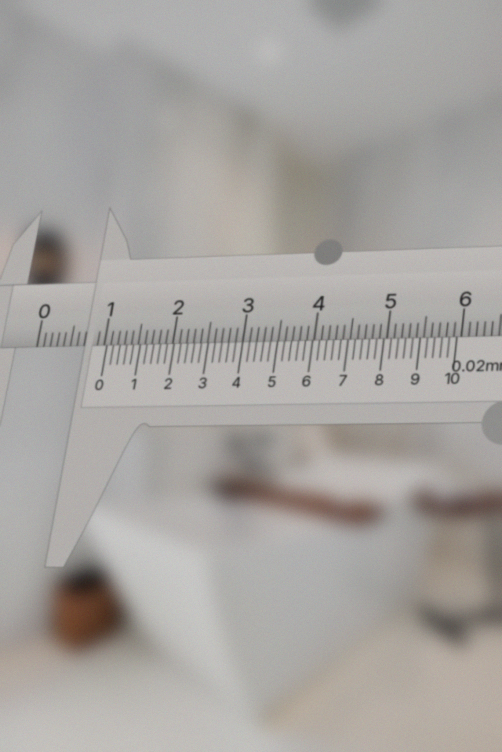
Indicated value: 10.4 mm
